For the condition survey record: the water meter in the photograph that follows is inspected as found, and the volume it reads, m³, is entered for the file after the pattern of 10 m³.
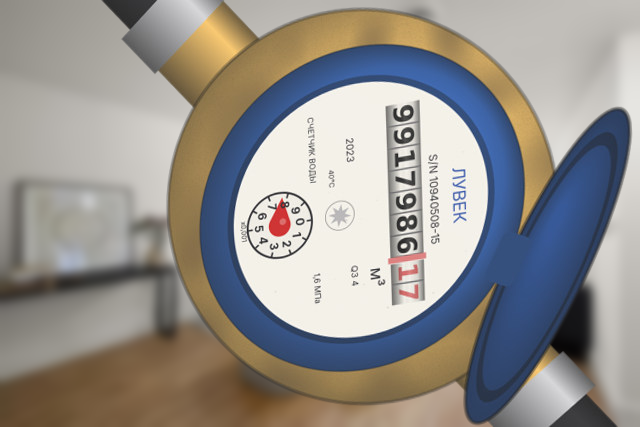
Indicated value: 9917986.177 m³
